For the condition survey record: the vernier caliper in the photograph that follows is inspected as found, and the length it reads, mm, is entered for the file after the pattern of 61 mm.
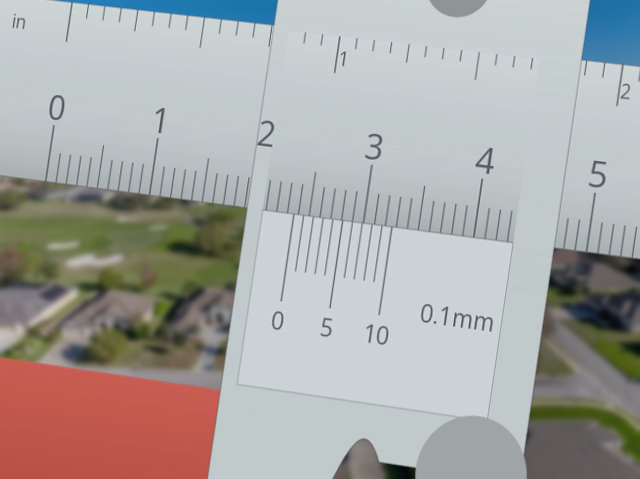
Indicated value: 23.6 mm
